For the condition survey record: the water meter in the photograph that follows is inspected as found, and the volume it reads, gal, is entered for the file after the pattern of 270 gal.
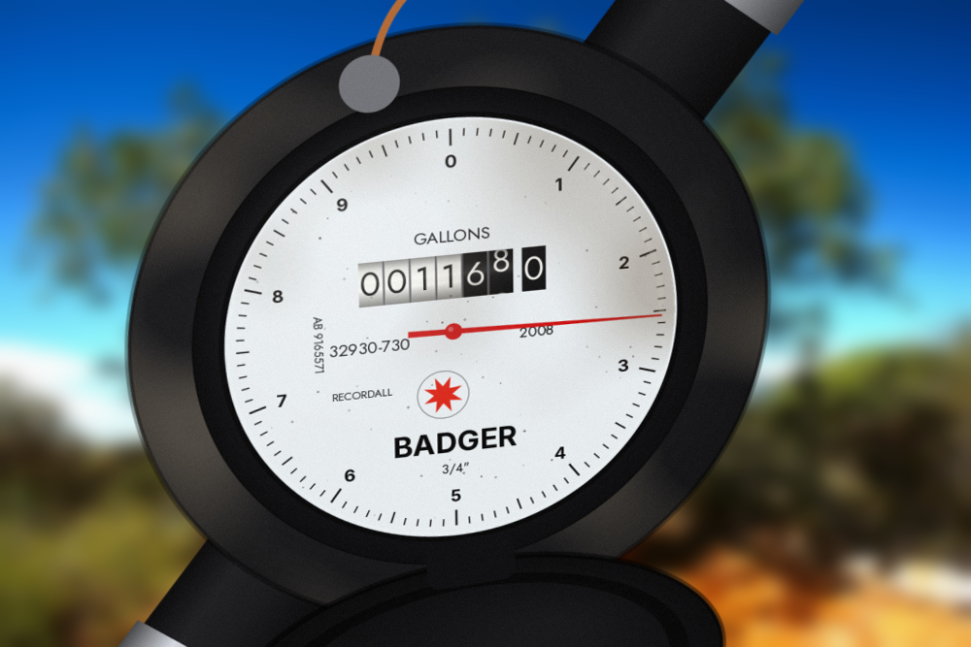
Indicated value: 11682.5 gal
